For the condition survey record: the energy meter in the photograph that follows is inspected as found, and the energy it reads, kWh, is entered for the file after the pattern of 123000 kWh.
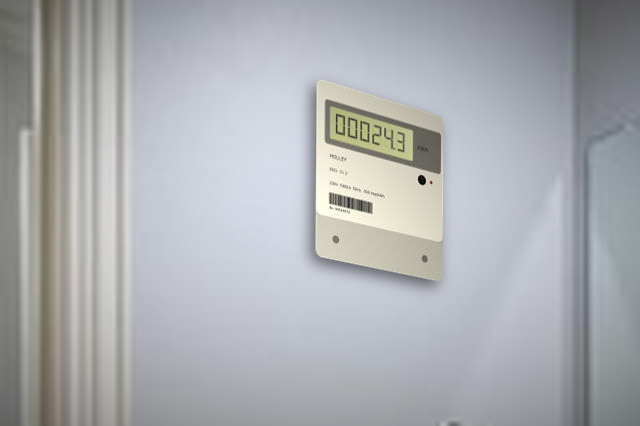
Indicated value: 24.3 kWh
